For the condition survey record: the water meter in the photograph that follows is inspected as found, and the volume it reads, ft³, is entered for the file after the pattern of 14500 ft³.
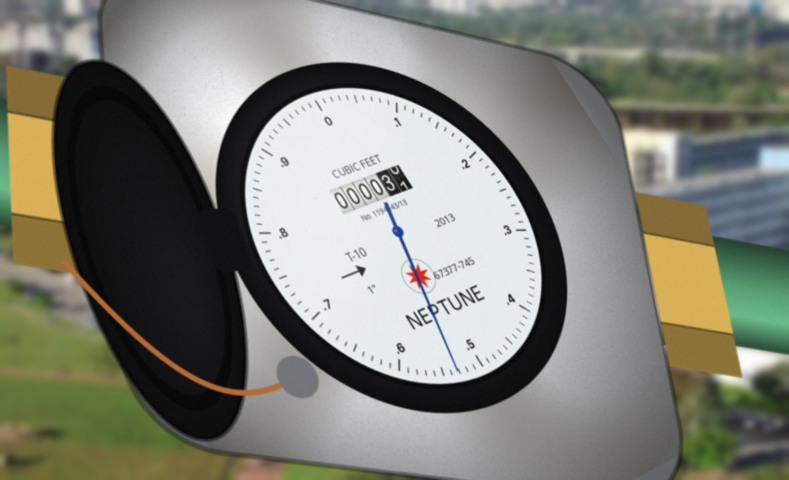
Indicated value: 30.53 ft³
